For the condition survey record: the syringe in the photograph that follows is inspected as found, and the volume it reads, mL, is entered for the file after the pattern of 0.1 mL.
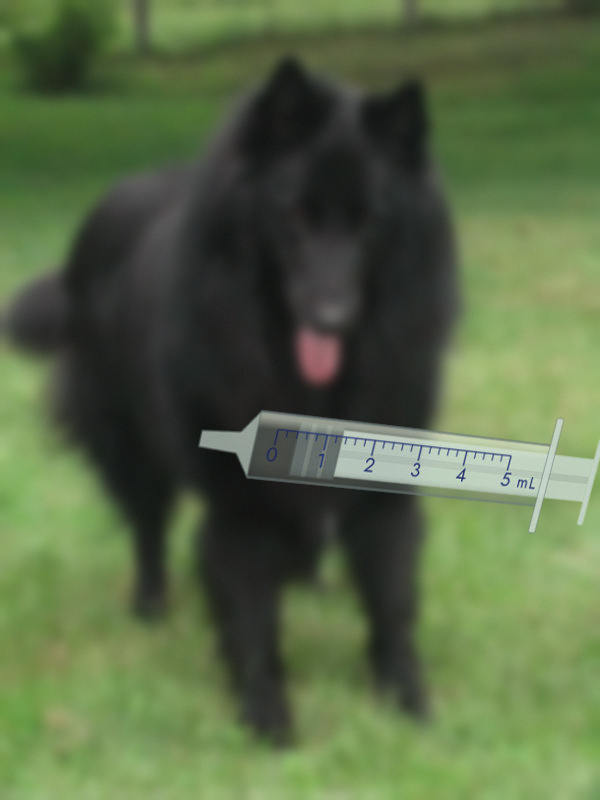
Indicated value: 0.4 mL
